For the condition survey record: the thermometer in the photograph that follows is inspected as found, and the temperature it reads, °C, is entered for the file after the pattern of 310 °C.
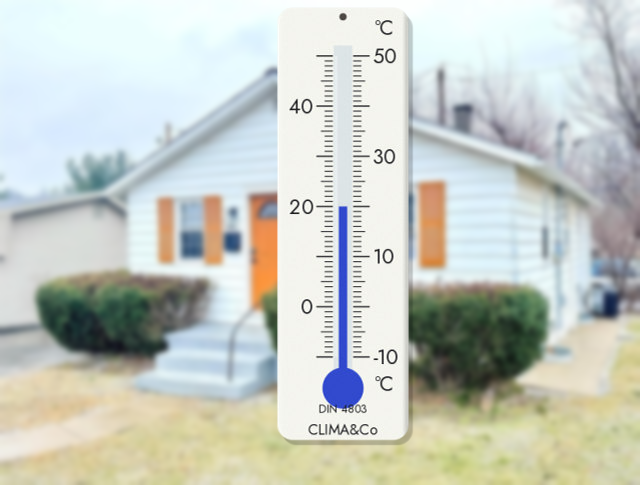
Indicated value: 20 °C
